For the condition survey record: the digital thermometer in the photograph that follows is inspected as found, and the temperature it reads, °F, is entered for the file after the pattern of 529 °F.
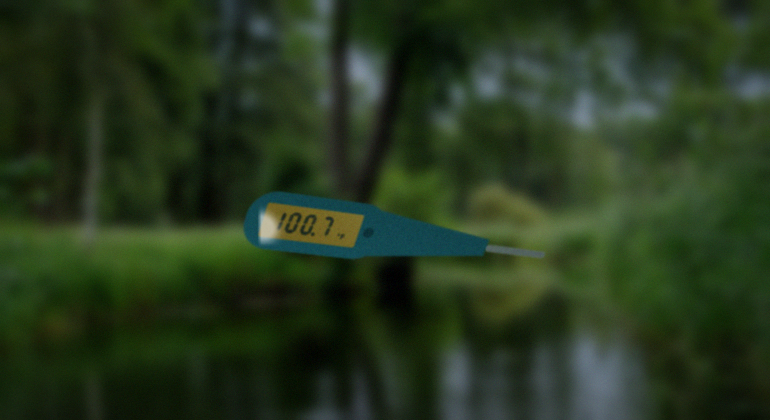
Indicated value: 100.7 °F
